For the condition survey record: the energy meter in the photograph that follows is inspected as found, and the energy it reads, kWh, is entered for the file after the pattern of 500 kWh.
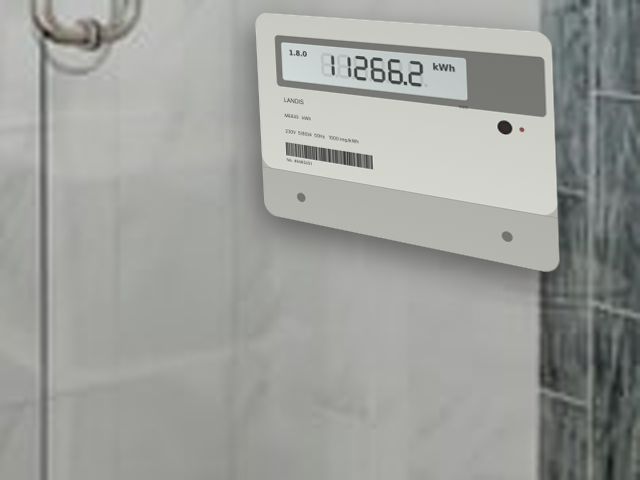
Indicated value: 11266.2 kWh
